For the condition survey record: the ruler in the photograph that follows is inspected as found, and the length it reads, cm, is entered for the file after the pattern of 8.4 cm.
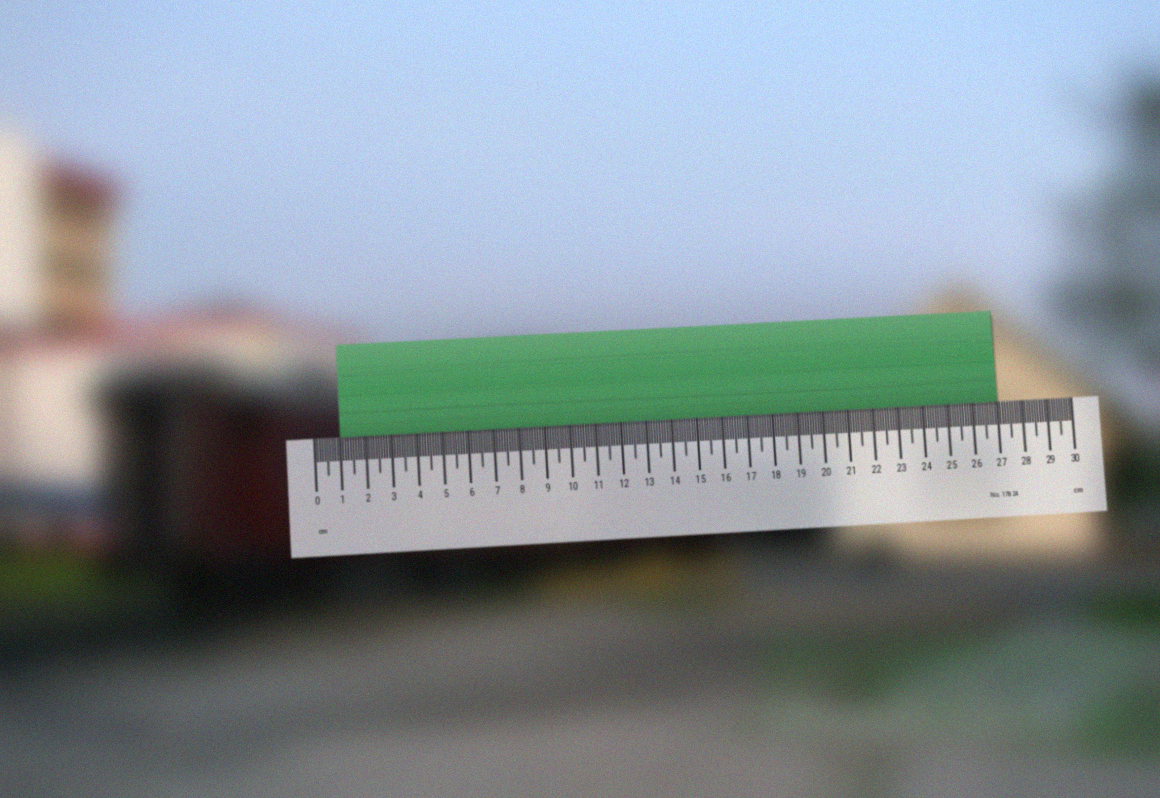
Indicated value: 26 cm
